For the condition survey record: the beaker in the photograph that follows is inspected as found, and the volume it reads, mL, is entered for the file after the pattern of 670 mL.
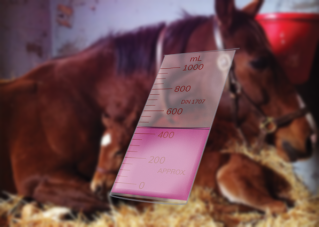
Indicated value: 450 mL
